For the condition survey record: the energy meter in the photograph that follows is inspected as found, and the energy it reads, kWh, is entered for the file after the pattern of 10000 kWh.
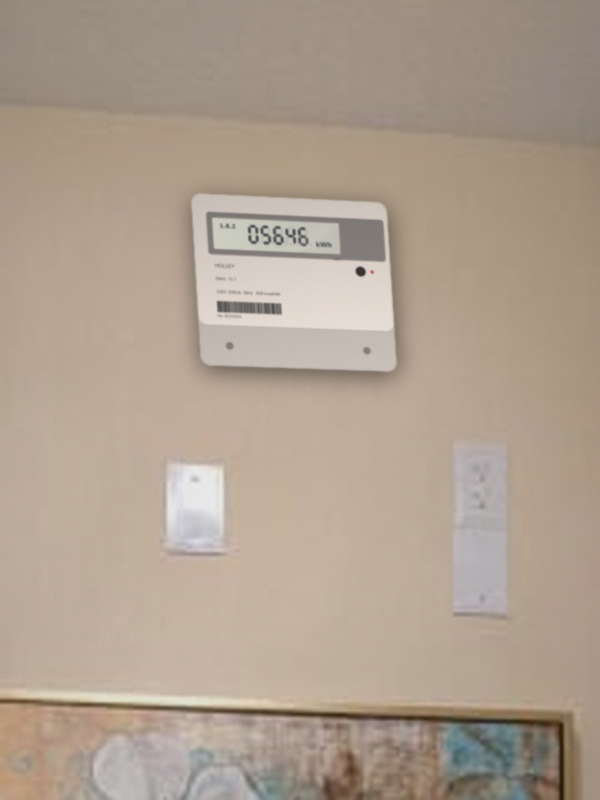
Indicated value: 5646 kWh
